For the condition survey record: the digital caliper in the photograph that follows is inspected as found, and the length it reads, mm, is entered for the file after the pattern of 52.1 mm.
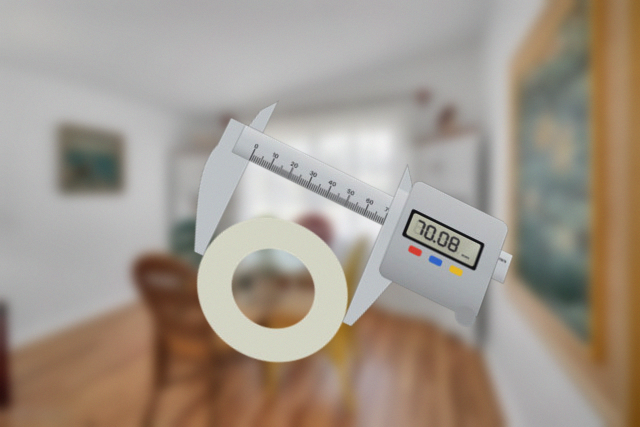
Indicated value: 70.08 mm
